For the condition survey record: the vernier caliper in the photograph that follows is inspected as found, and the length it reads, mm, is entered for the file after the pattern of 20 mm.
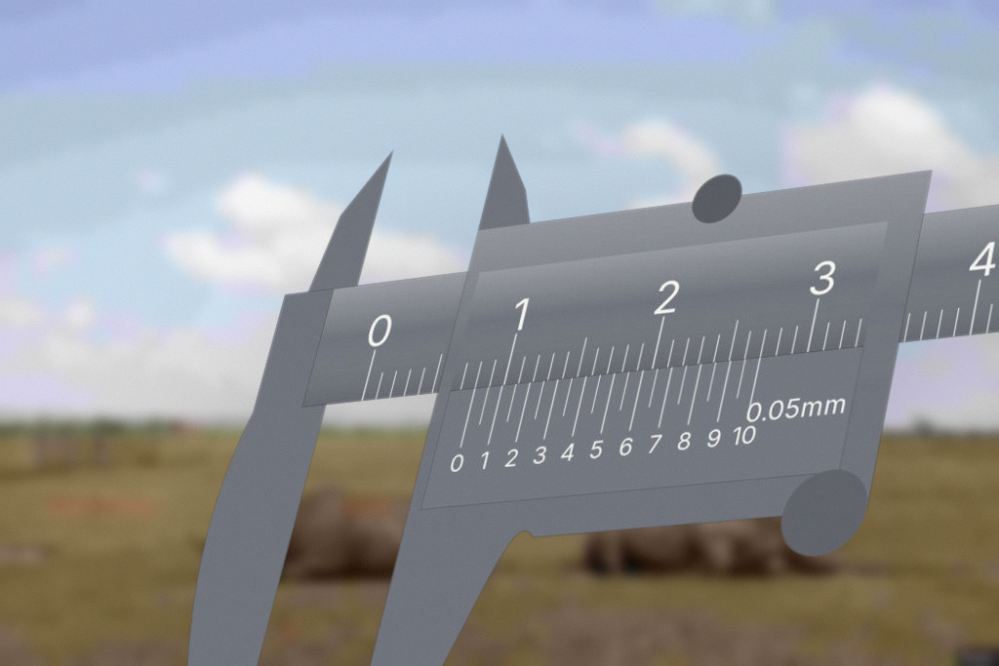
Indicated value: 8.0 mm
